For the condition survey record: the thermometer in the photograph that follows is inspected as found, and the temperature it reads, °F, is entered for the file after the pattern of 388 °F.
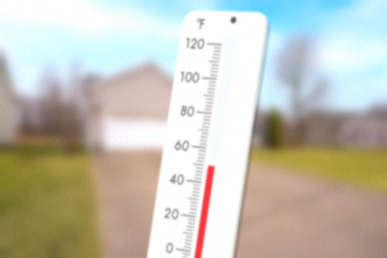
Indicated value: 50 °F
